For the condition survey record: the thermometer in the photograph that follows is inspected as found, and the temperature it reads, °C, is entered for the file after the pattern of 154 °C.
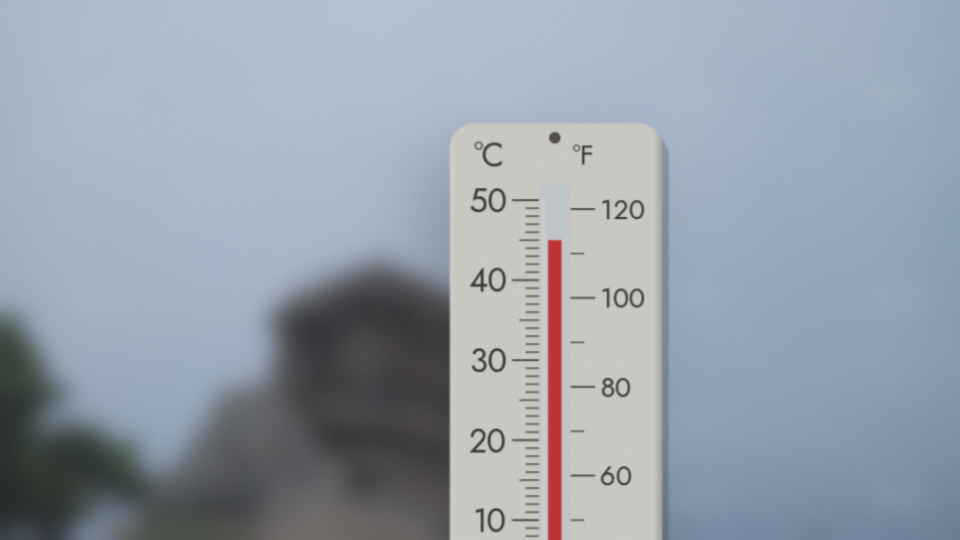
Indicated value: 45 °C
